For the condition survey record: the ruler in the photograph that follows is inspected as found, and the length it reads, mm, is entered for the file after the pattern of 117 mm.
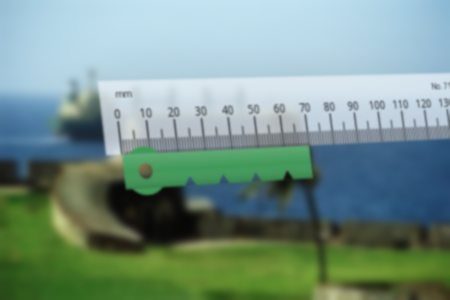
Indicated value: 70 mm
